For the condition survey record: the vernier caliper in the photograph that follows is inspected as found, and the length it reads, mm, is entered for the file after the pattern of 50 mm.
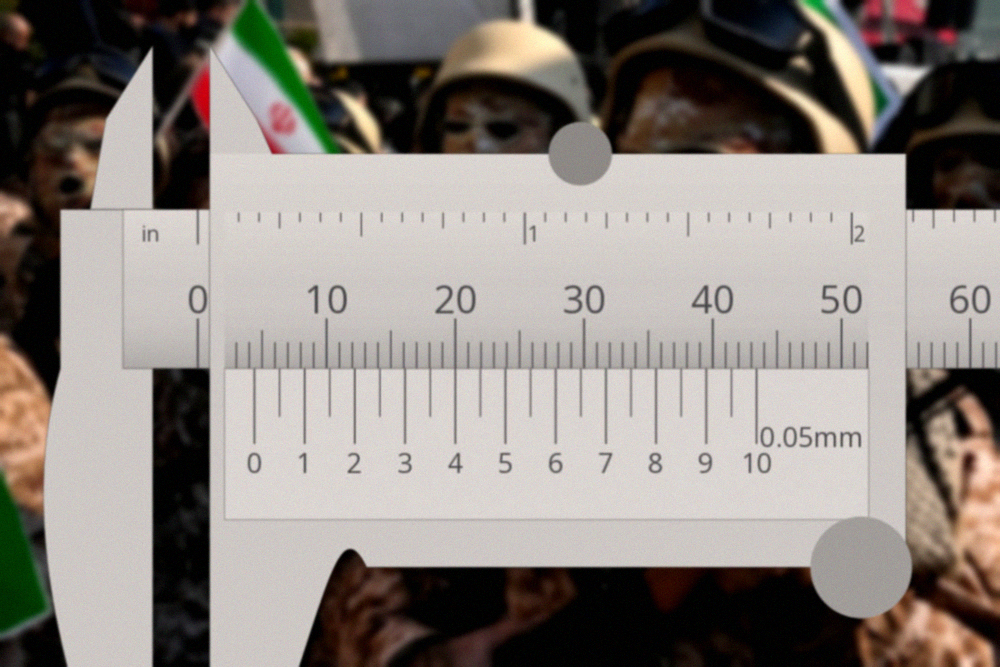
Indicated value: 4.4 mm
